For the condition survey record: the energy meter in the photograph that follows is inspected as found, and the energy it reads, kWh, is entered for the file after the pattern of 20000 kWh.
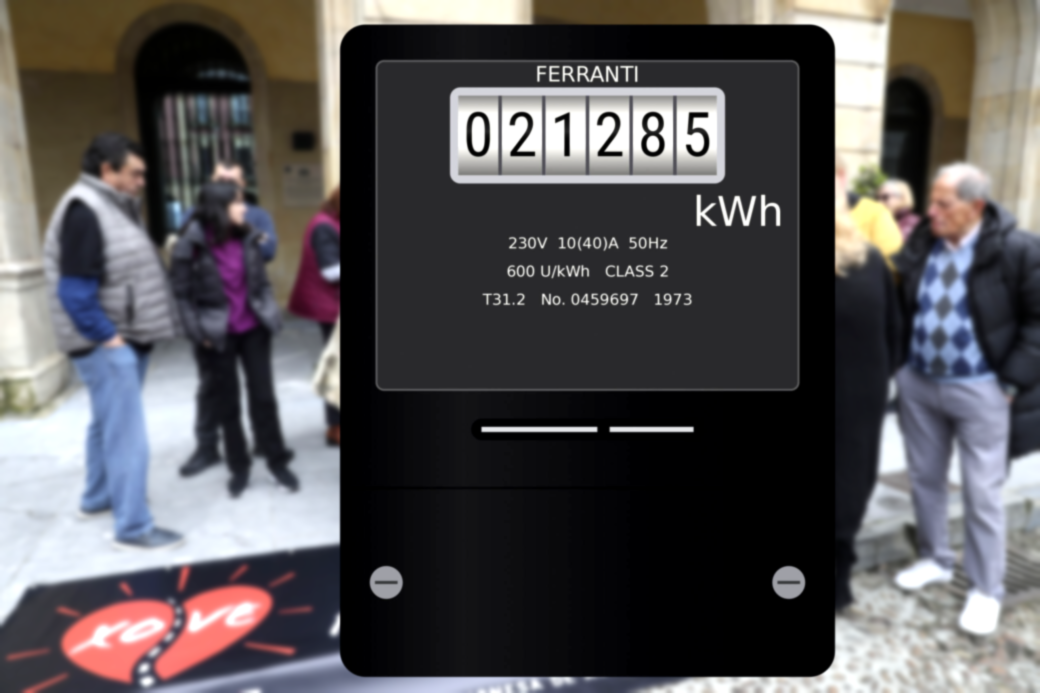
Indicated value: 21285 kWh
